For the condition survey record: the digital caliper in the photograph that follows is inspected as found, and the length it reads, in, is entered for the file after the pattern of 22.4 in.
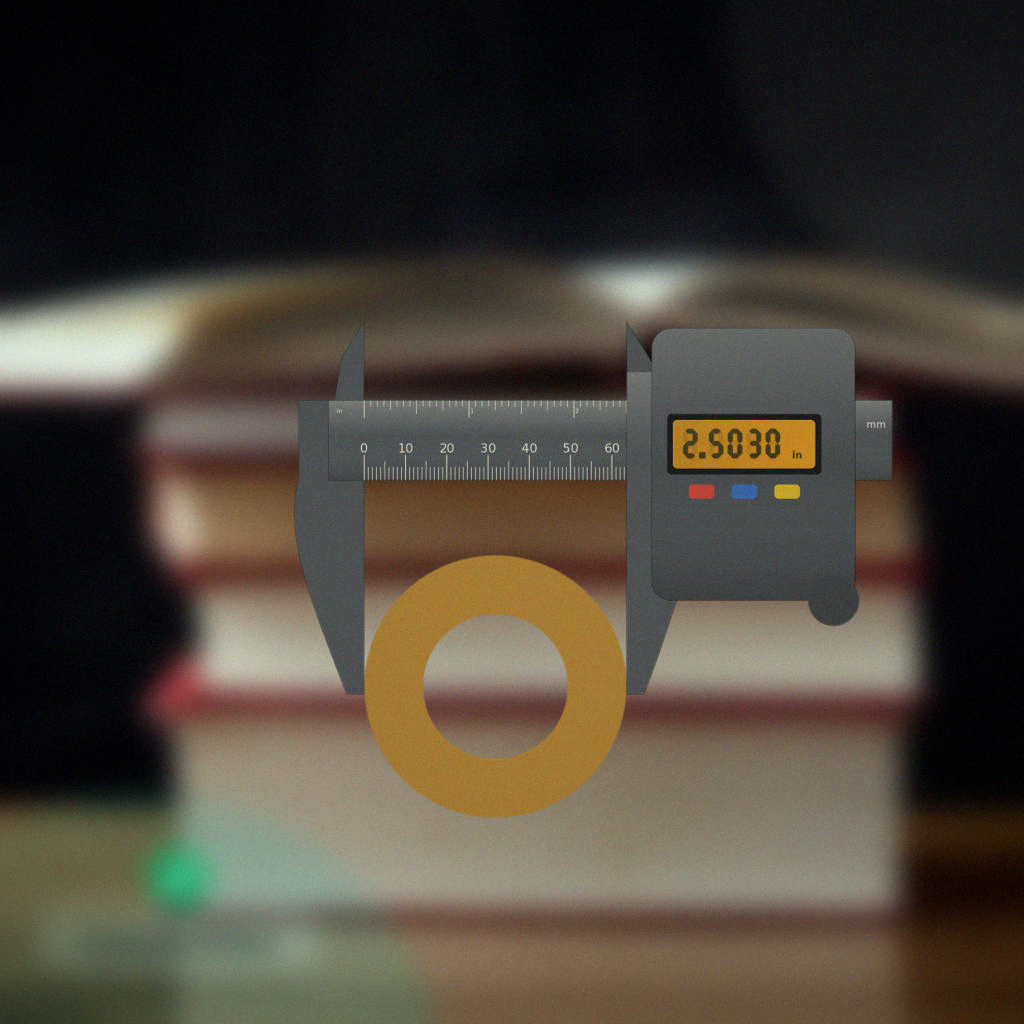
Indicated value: 2.5030 in
